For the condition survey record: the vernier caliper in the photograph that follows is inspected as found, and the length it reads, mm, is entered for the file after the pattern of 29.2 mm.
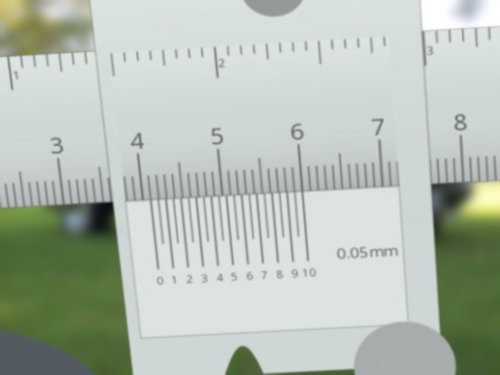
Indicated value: 41.0 mm
